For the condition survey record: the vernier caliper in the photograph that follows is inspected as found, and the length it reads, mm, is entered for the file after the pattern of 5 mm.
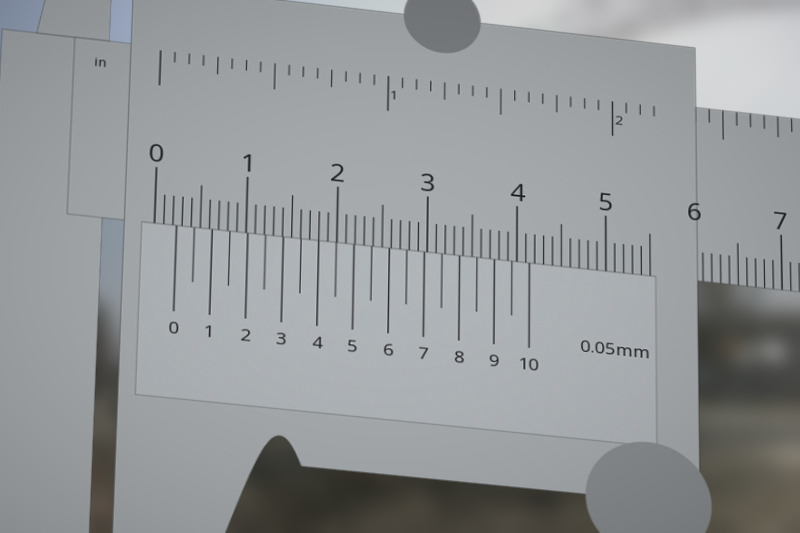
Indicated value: 2.4 mm
